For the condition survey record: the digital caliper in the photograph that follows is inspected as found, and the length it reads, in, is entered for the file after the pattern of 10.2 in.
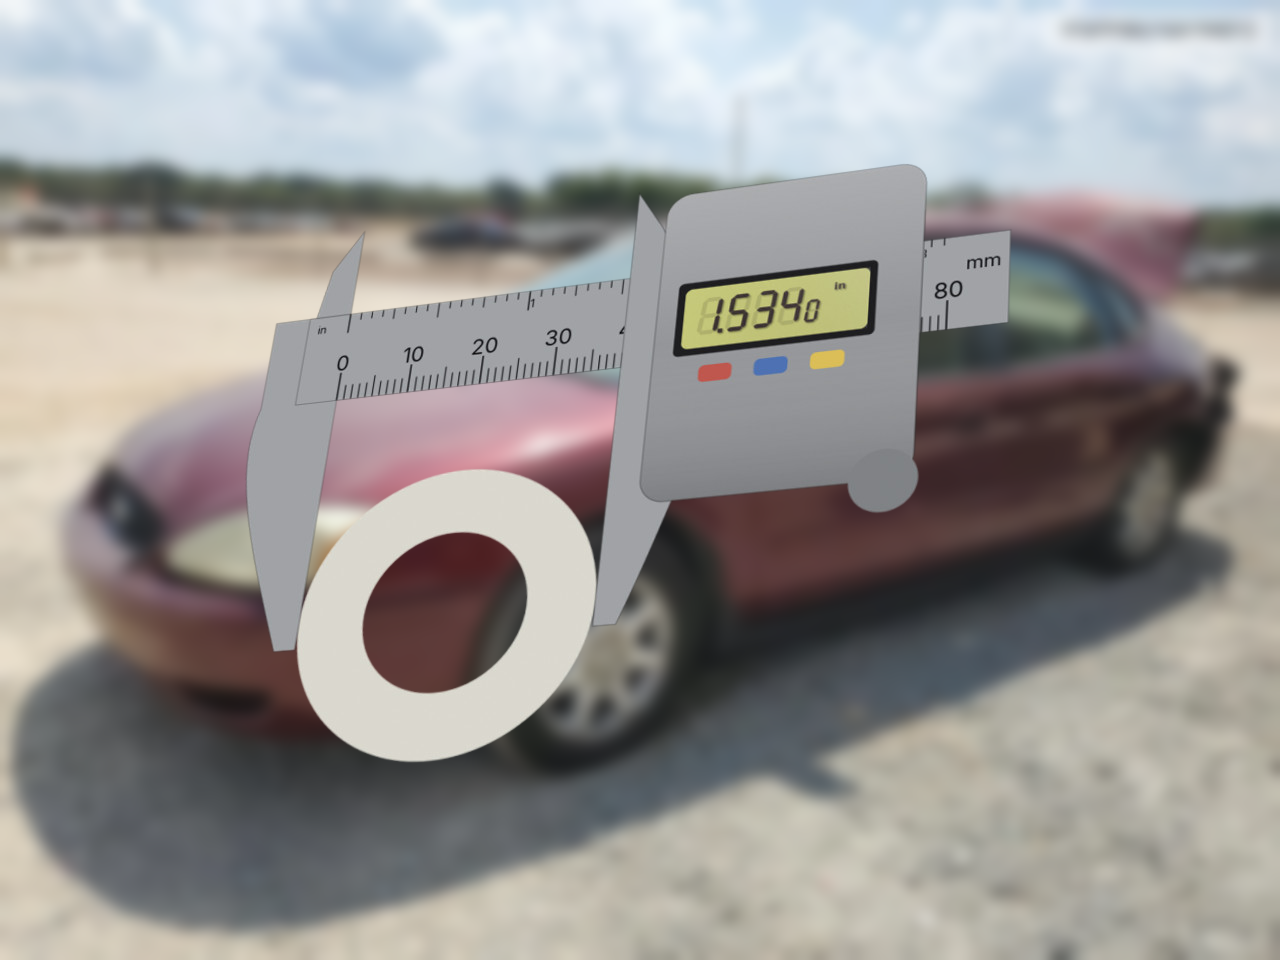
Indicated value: 1.5340 in
